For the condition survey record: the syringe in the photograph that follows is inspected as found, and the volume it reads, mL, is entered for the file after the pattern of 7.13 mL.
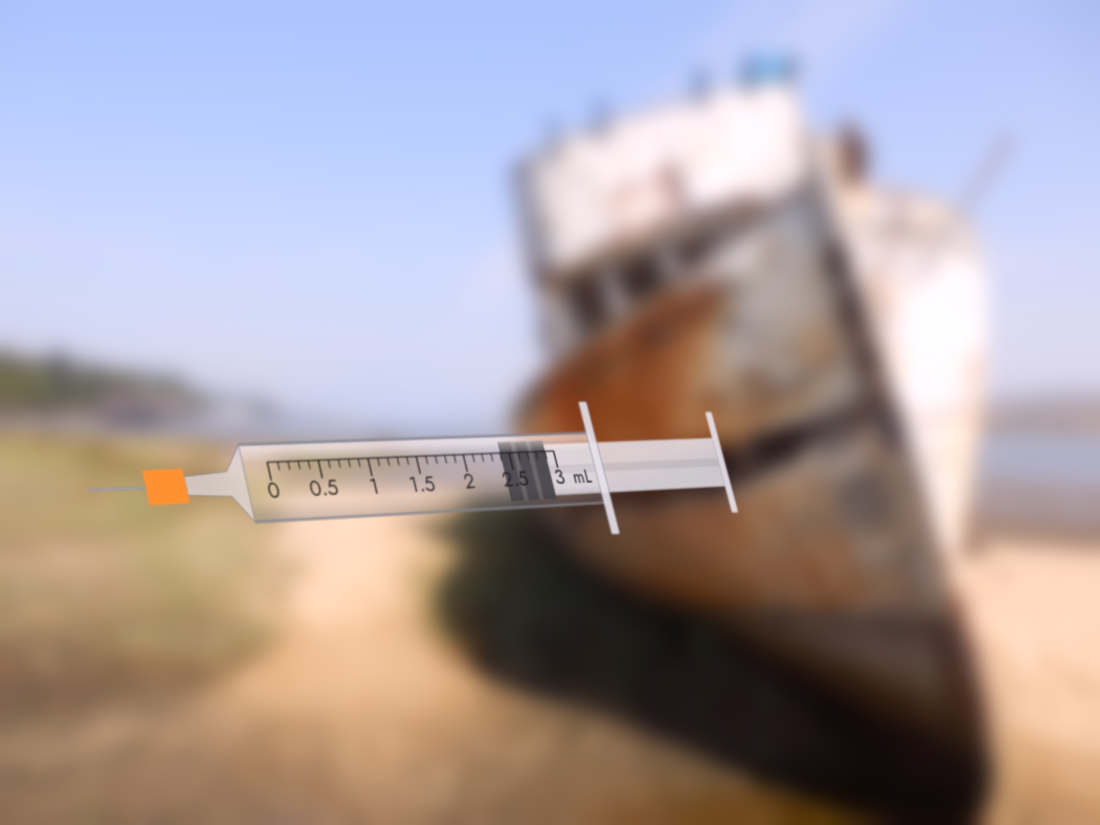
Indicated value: 2.4 mL
